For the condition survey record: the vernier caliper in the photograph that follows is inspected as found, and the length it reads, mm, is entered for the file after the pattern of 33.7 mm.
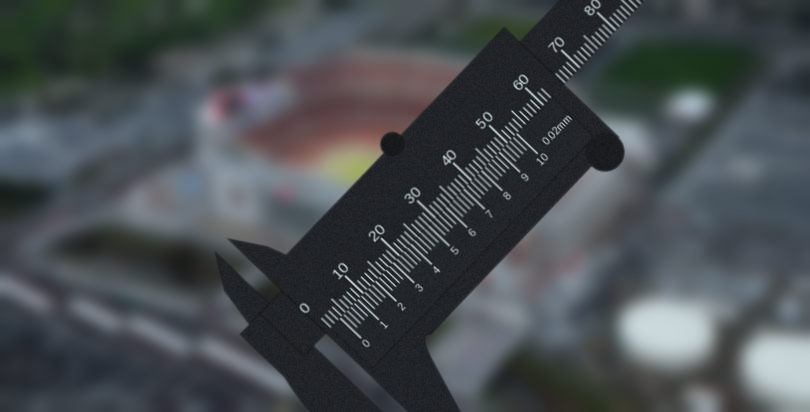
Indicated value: 3.5 mm
